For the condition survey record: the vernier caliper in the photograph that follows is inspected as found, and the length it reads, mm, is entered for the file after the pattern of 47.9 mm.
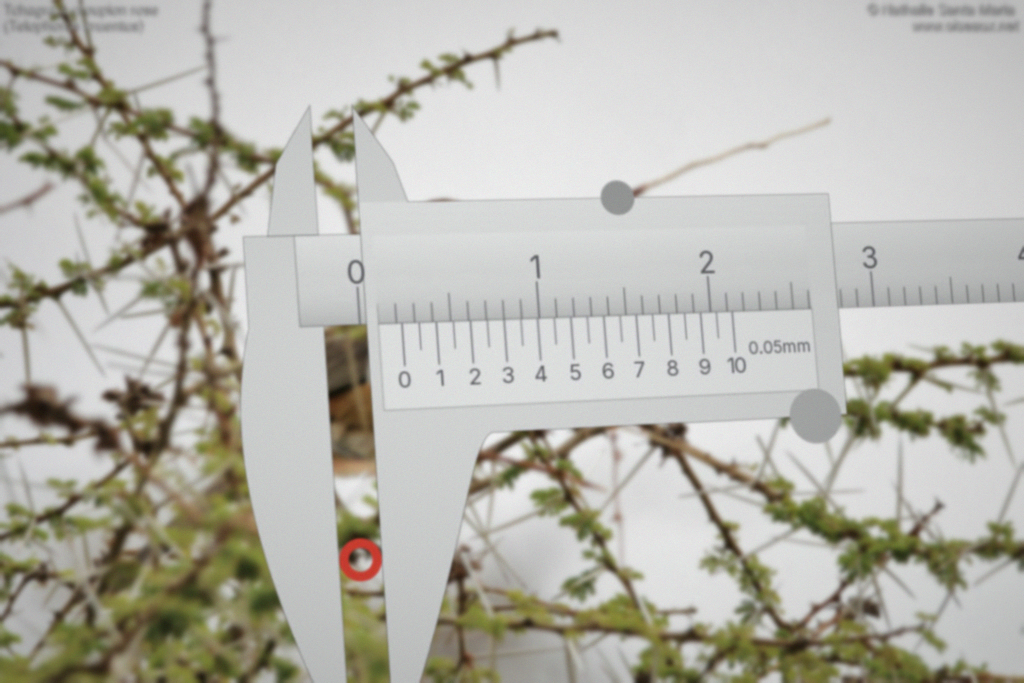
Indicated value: 2.3 mm
